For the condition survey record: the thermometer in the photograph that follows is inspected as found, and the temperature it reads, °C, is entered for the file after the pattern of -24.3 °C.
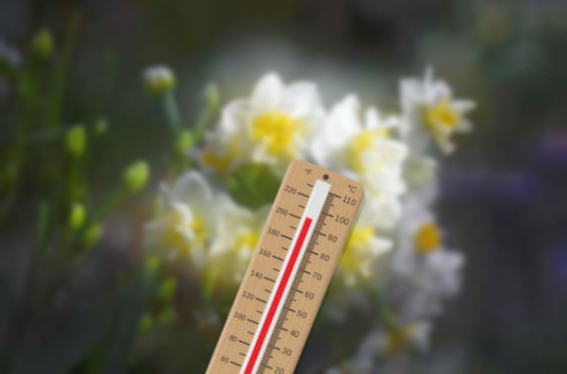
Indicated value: 95 °C
